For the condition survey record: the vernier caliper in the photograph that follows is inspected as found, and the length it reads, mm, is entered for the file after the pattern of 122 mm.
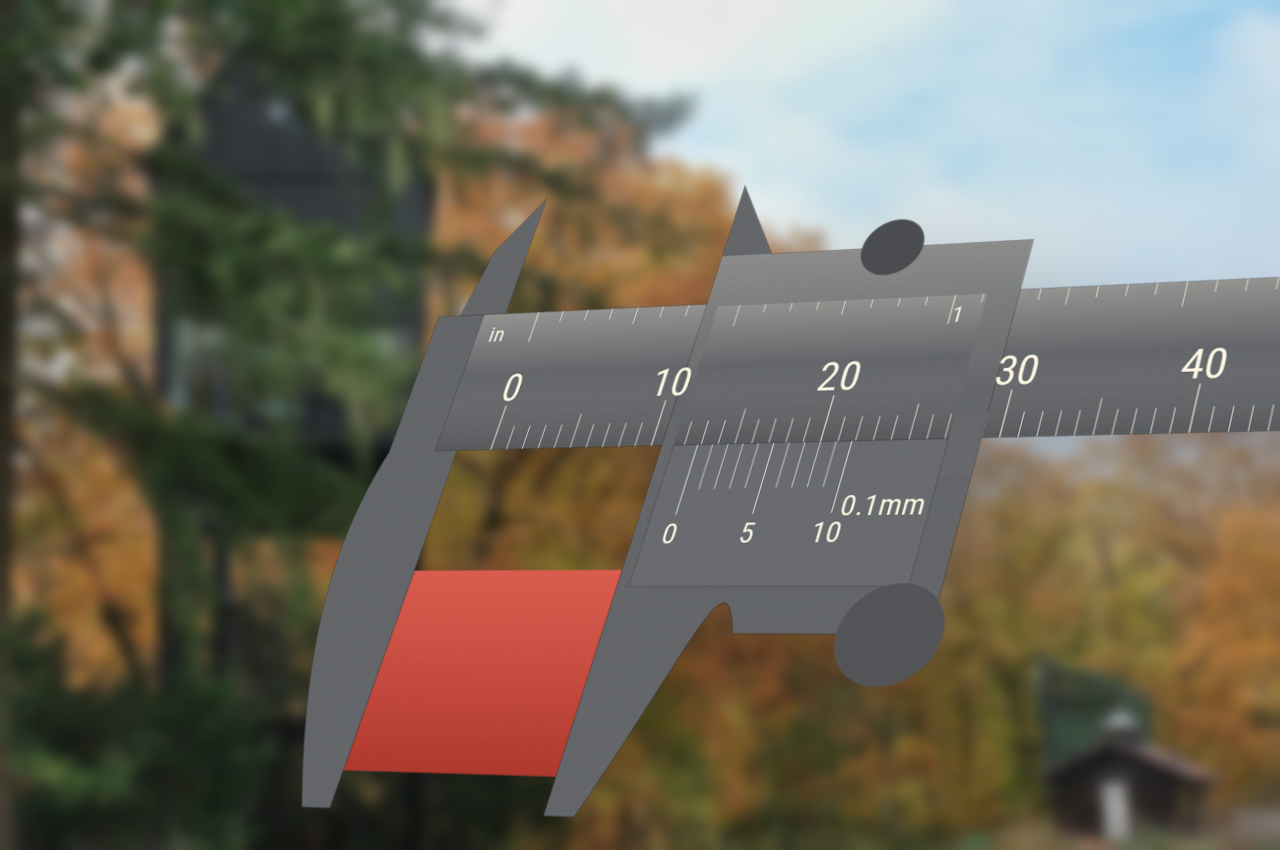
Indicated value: 12.8 mm
